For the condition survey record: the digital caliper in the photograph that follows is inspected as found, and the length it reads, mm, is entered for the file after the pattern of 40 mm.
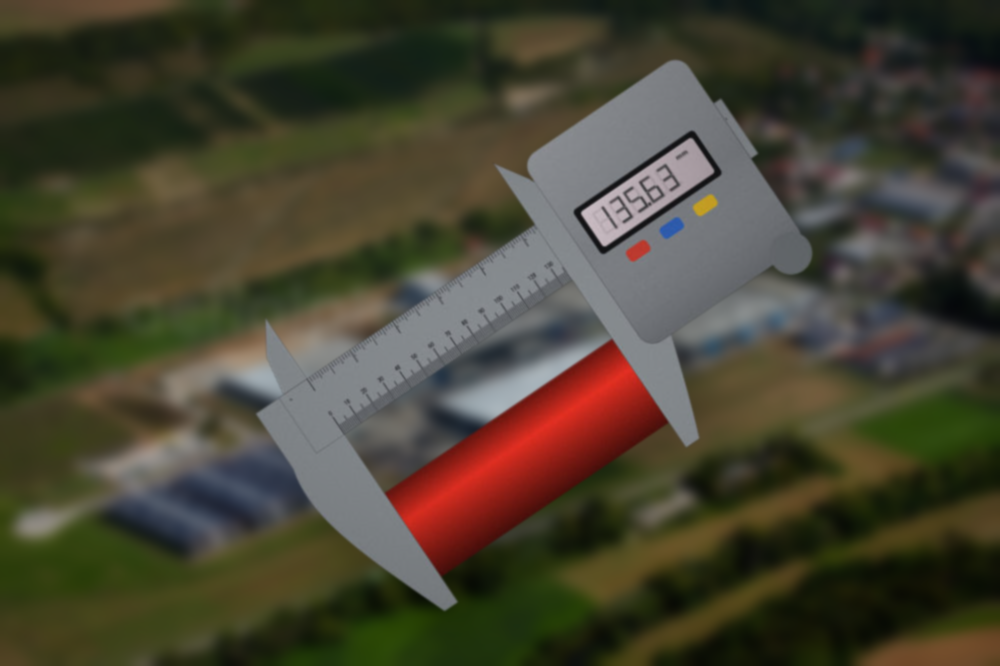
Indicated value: 135.63 mm
